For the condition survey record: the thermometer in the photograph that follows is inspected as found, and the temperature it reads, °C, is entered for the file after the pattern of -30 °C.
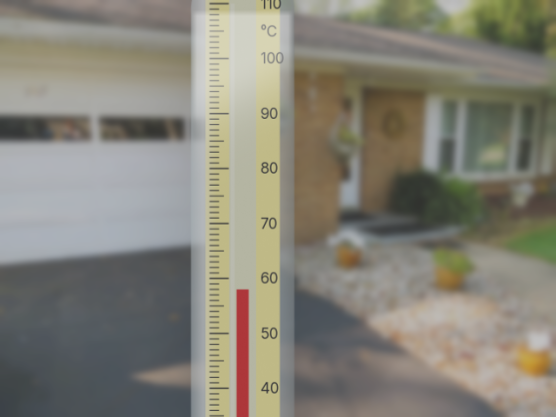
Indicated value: 58 °C
